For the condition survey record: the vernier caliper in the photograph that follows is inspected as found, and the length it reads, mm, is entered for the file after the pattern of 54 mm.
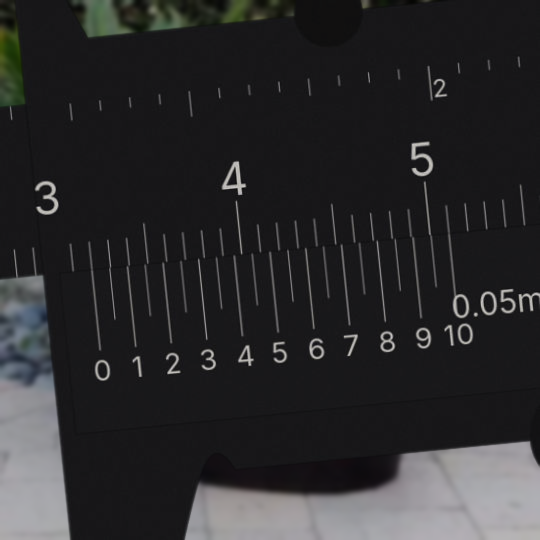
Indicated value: 32.0 mm
